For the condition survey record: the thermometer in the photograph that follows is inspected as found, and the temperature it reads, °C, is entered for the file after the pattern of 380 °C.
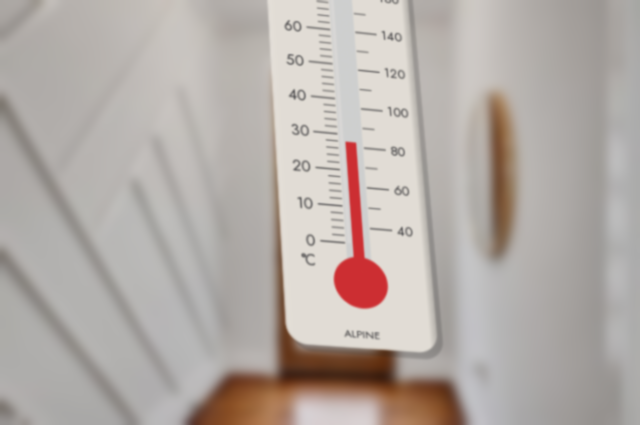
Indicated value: 28 °C
